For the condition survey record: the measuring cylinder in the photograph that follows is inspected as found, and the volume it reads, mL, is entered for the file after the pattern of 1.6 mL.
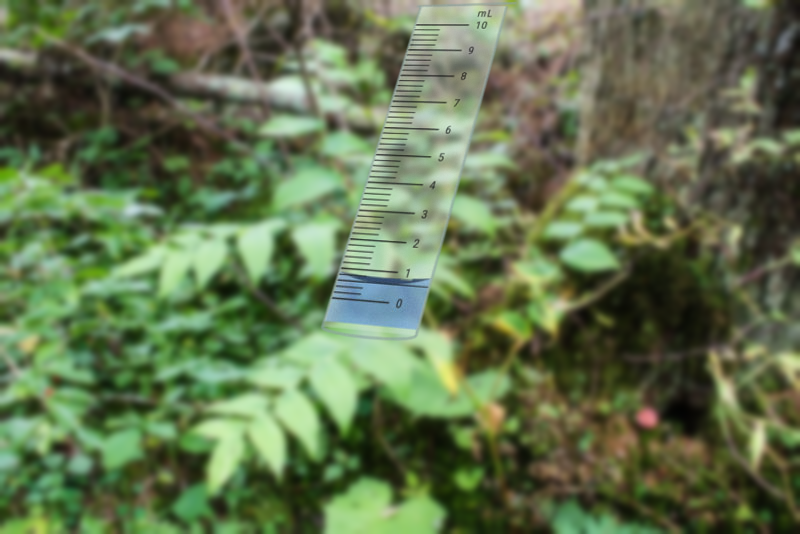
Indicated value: 0.6 mL
